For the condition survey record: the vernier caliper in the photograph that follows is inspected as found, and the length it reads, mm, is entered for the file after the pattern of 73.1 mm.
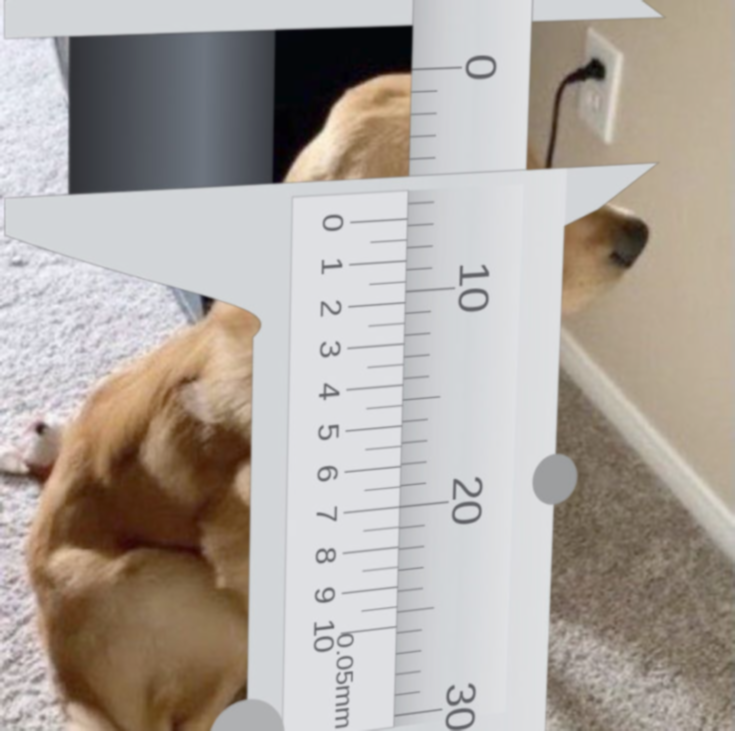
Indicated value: 6.7 mm
